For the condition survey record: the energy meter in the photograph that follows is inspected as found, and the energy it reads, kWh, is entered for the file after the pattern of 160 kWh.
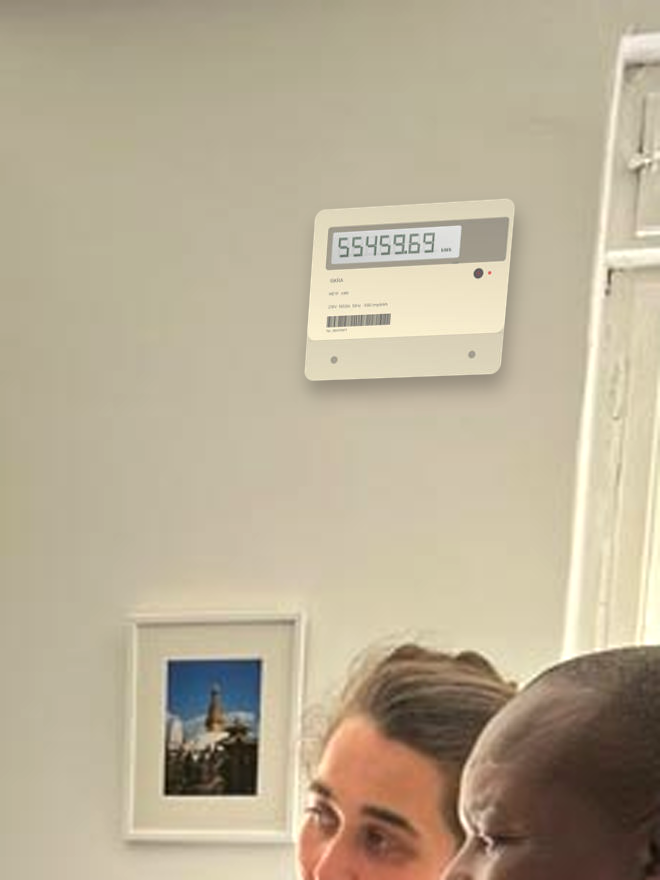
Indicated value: 55459.69 kWh
